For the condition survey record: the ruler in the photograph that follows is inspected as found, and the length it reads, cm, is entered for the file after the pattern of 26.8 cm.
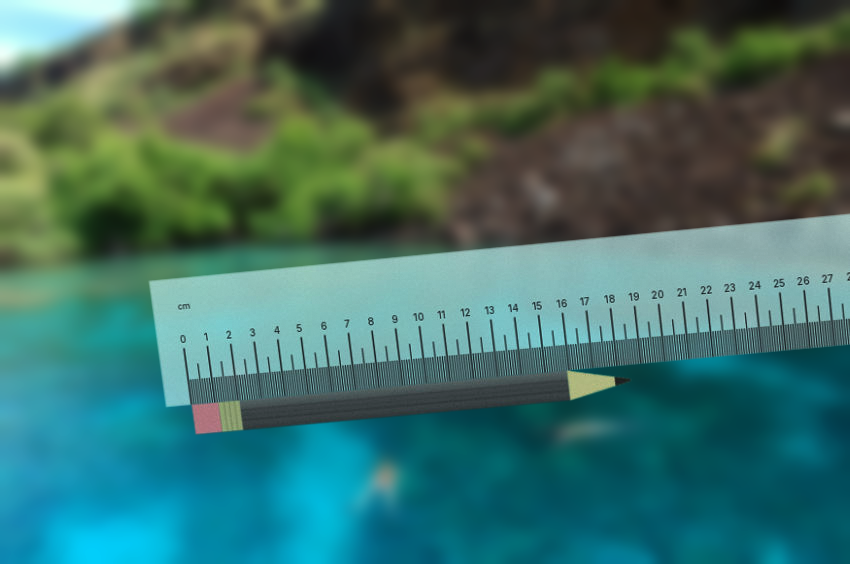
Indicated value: 18.5 cm
